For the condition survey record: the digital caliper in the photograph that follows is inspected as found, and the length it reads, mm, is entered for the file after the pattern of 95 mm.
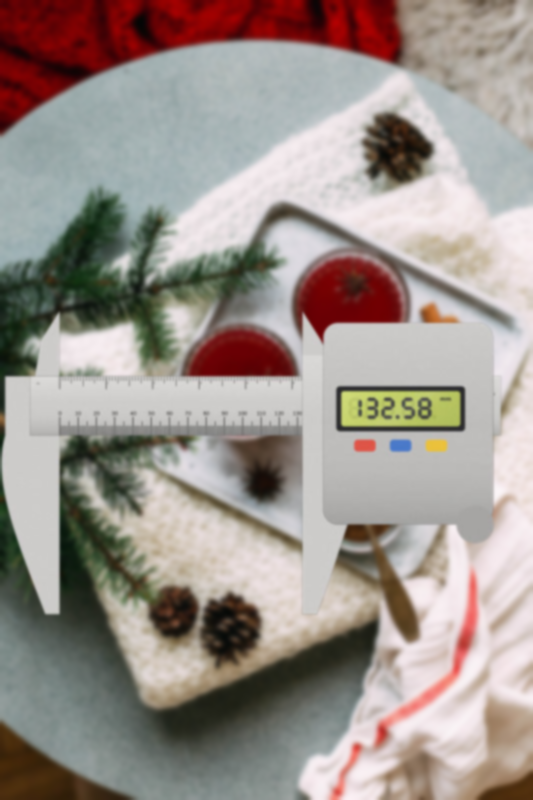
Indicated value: 132.58 mm
